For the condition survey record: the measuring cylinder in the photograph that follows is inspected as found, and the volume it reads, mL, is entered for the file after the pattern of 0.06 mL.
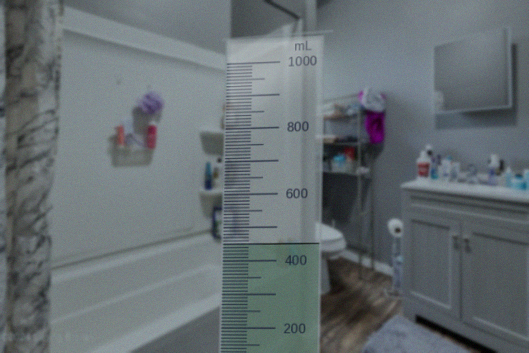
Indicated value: 450 mL
